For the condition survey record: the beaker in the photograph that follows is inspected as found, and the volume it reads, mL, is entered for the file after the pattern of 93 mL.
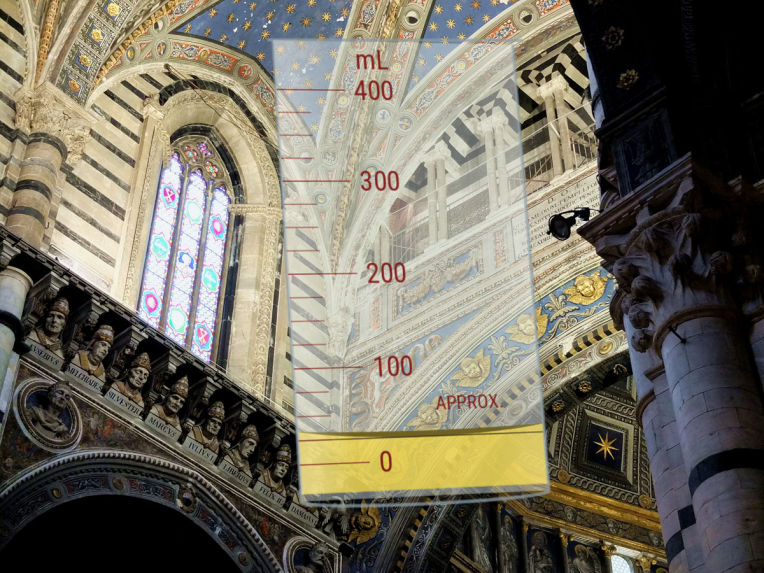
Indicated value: 25 mL
